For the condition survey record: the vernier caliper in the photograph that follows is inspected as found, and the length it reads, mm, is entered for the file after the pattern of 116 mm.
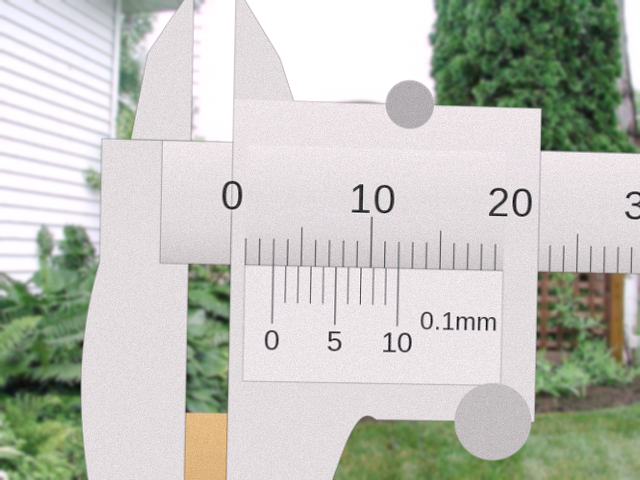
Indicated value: 3.0 mm
